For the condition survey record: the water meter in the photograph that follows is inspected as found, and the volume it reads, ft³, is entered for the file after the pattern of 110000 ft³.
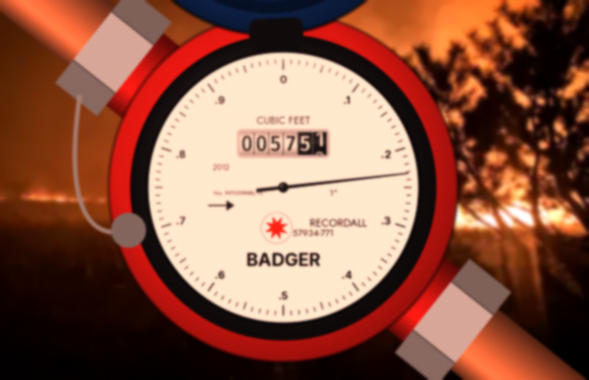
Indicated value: 5751.23 ft³
